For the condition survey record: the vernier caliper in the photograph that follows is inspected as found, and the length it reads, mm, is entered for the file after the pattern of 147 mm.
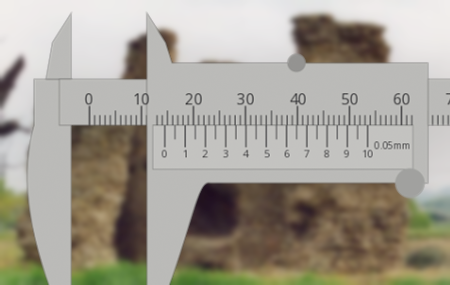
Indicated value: 14.5 mm
